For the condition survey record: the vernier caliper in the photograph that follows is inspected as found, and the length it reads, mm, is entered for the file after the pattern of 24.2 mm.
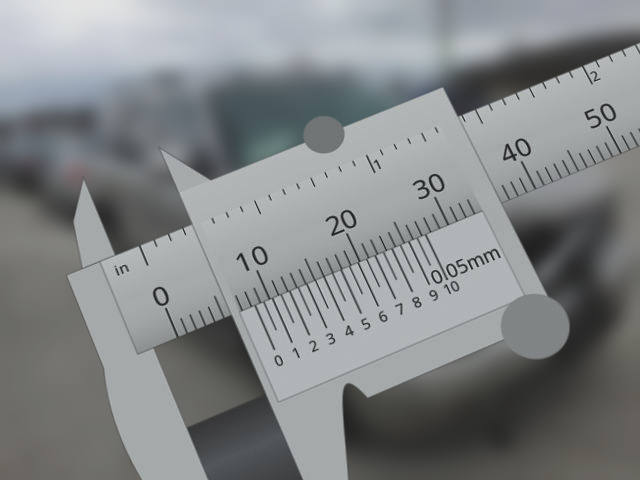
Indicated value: 8.4 mm
